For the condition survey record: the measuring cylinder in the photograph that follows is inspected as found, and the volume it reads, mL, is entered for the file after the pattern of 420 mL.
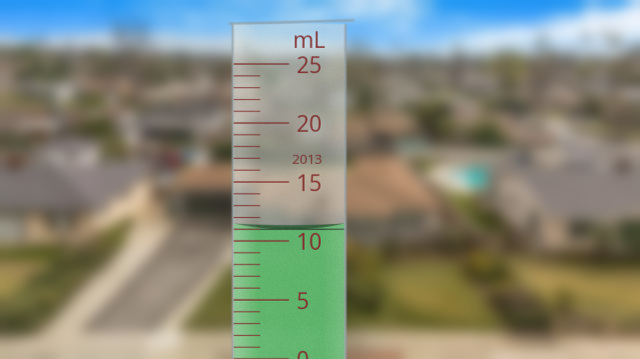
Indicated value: 11 mL
